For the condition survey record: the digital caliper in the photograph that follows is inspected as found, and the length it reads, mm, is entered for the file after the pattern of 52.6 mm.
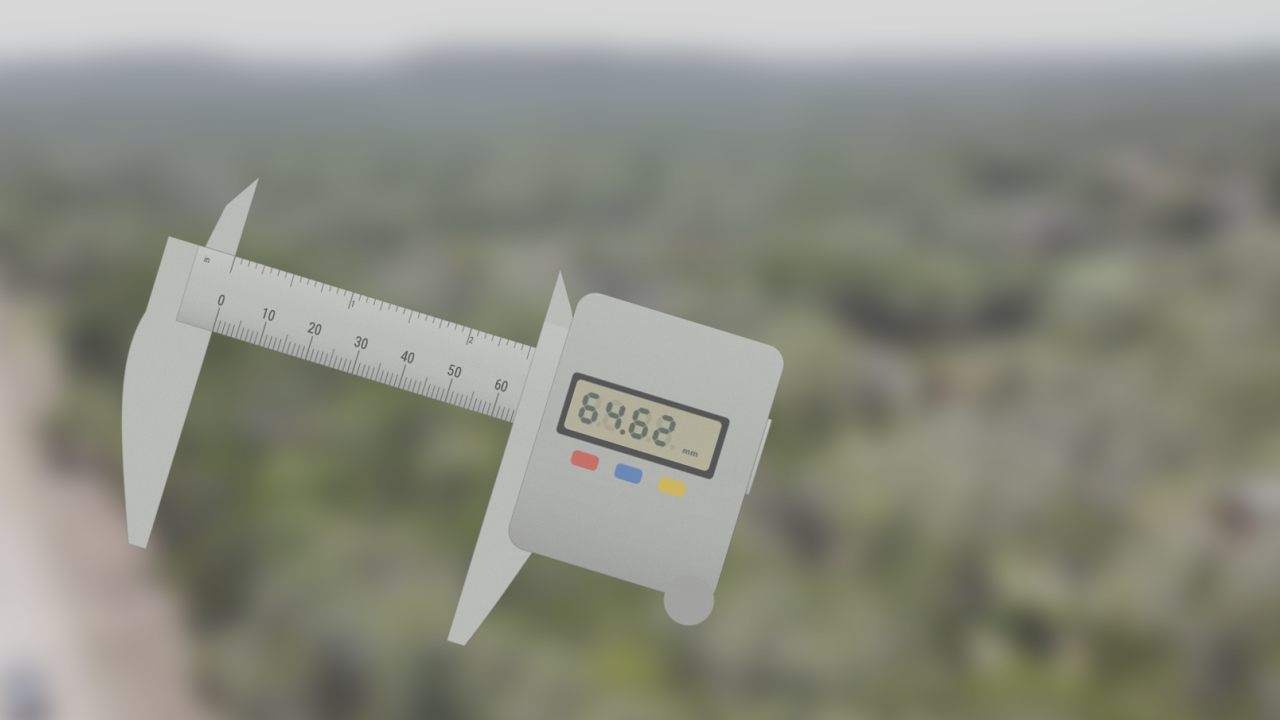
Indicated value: 64.62 mm
